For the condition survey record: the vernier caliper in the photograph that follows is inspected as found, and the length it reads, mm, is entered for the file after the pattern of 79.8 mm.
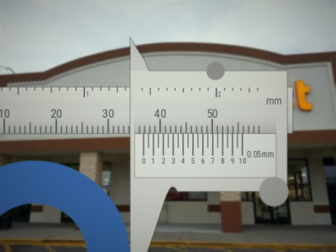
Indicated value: 36.8 mm
